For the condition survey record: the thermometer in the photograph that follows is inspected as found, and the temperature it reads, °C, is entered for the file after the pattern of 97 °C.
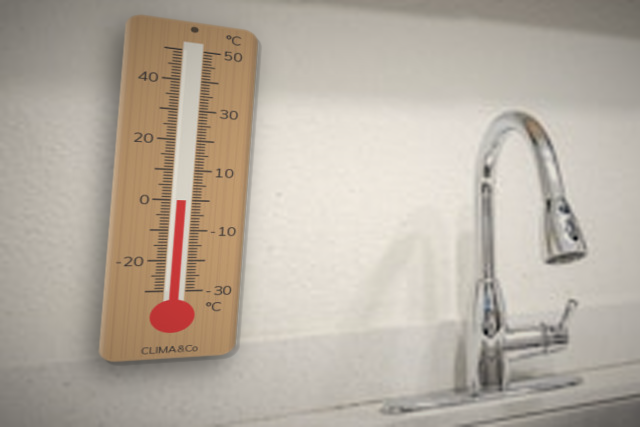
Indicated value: 0 °C
